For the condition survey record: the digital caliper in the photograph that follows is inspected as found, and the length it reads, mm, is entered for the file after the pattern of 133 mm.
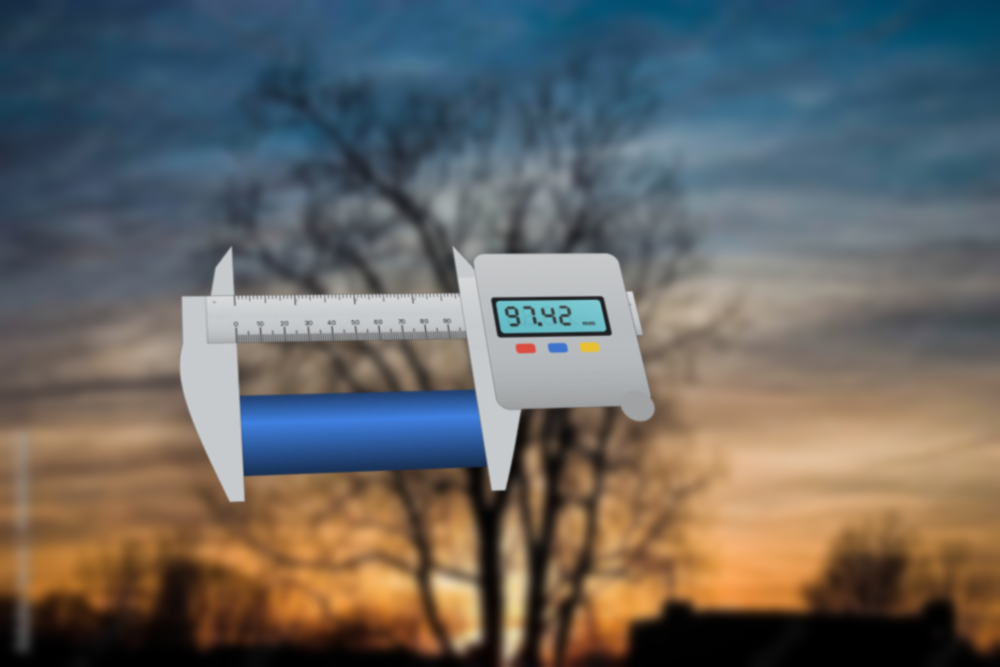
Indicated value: 97.42 mm
